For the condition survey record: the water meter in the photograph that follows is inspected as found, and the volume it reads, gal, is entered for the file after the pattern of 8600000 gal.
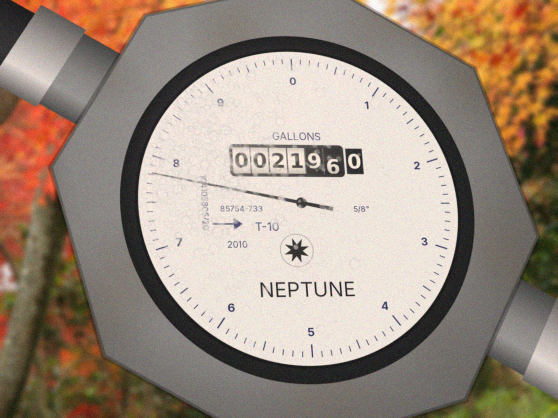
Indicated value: 21957.8 gal
